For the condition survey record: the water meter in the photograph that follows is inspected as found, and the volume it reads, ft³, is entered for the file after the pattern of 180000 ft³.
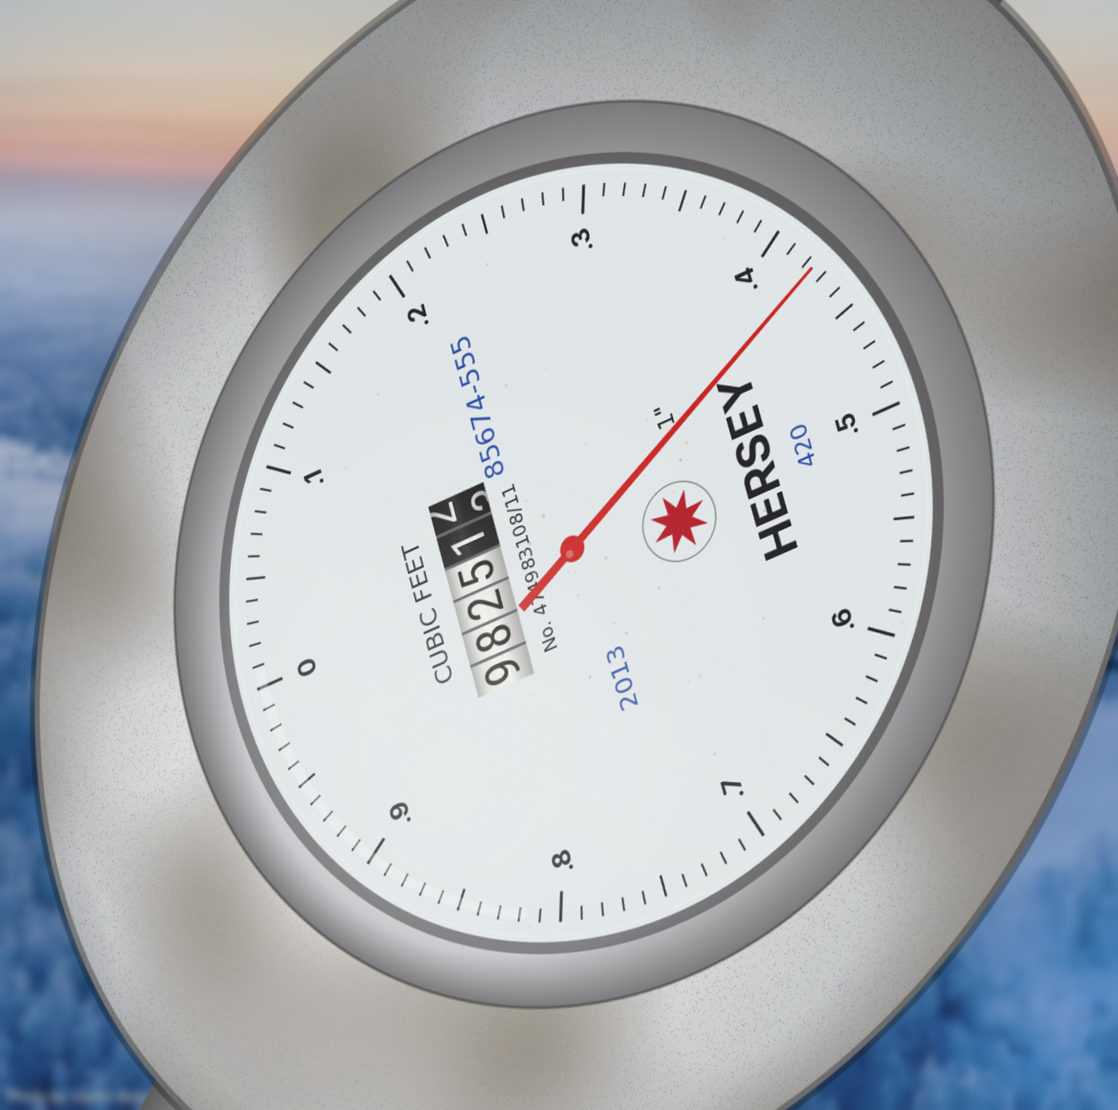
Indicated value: 982512.42 ft³
